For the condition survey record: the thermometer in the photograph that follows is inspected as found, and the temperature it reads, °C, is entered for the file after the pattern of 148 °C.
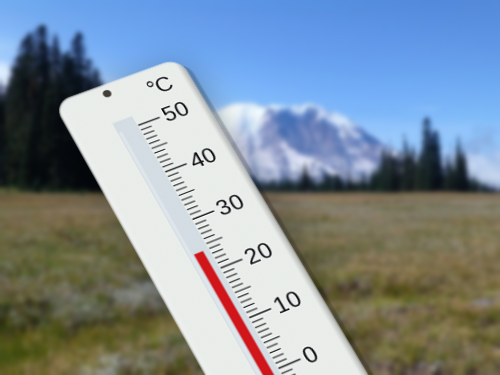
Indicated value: 24 °C
